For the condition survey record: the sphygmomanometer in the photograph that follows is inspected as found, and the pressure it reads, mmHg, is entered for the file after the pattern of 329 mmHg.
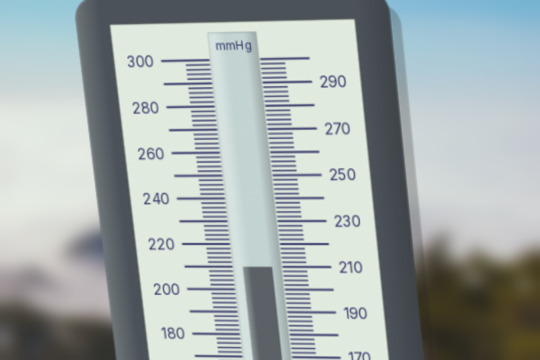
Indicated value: 210 mmHg
